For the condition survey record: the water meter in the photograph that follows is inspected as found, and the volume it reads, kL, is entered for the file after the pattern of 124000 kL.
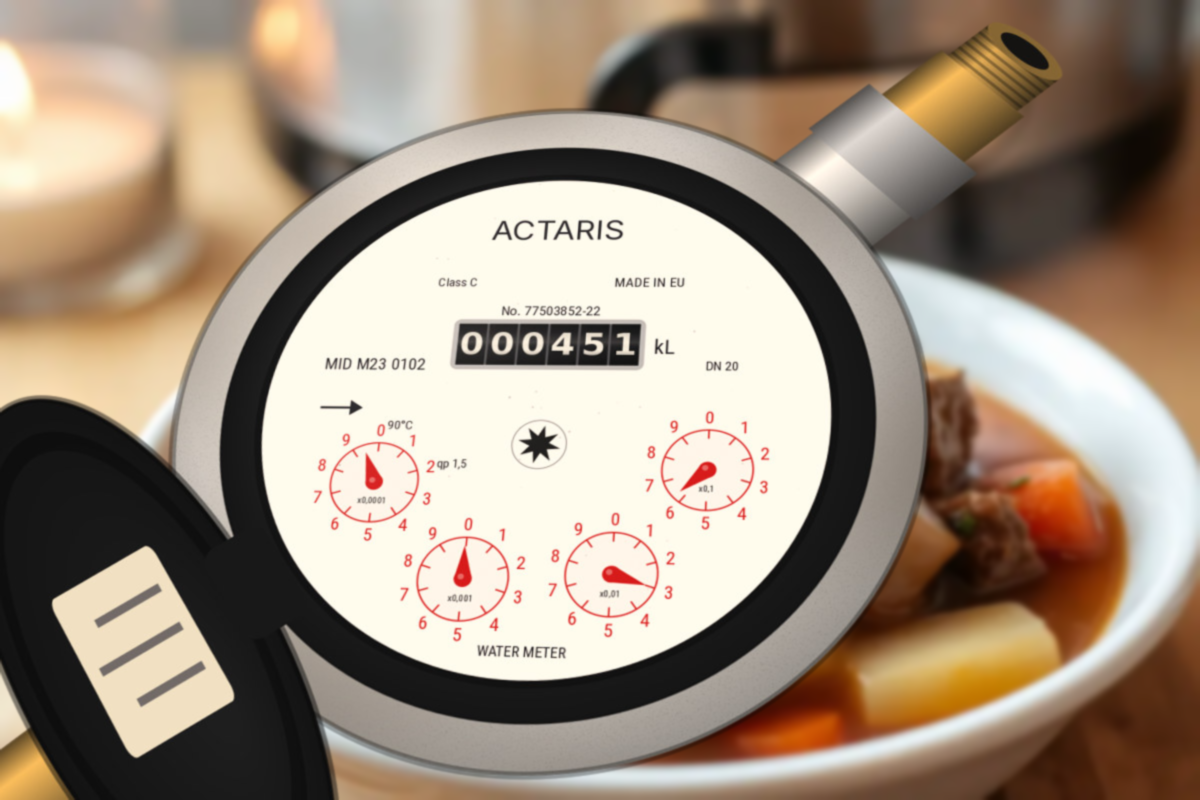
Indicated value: 451.6299 kL
